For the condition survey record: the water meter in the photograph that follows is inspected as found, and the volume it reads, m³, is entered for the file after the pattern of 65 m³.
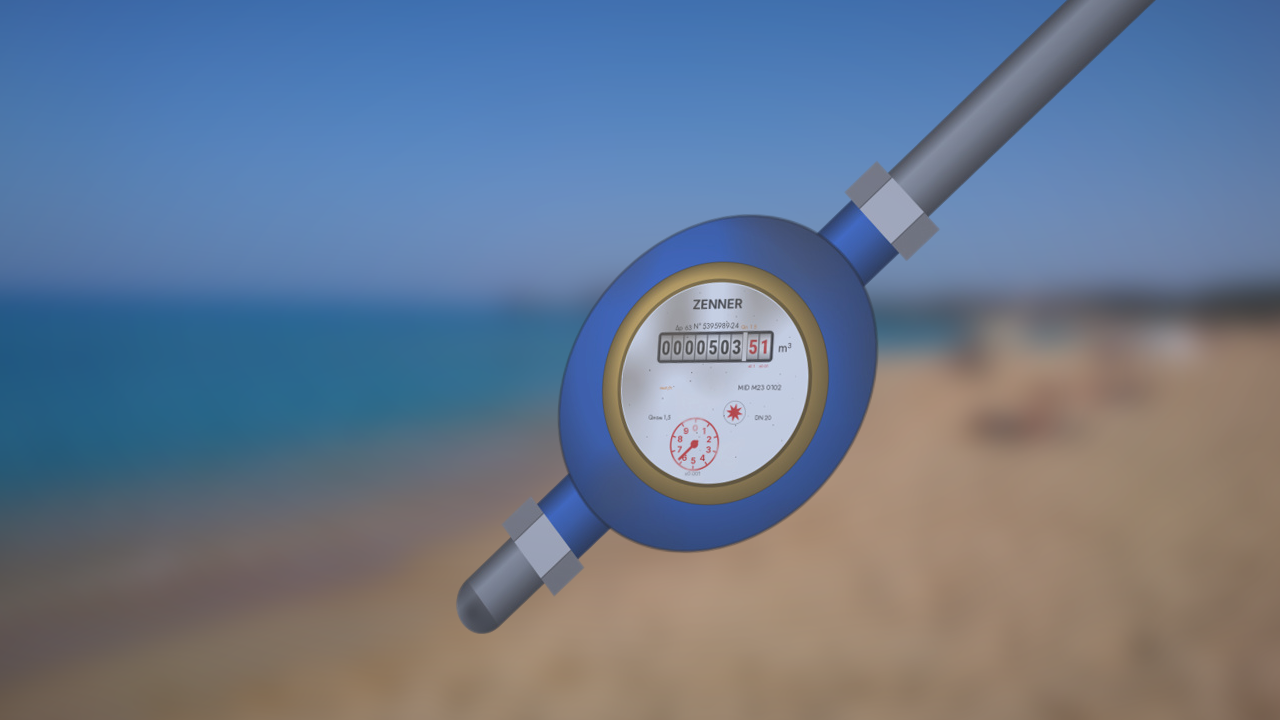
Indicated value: 503.516 m³
